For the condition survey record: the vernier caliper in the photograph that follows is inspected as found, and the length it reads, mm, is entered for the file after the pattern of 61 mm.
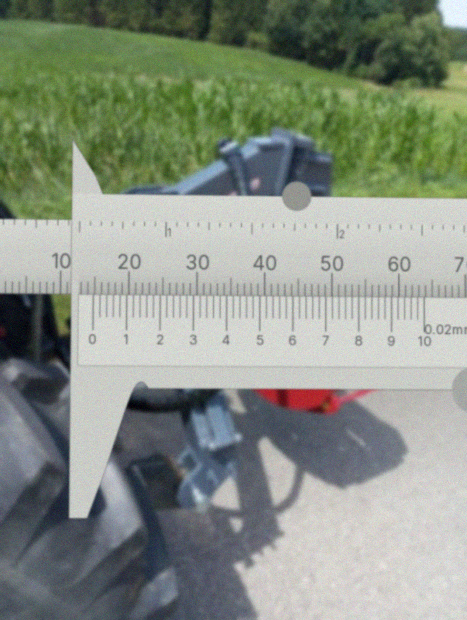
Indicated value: 14.8 mm
